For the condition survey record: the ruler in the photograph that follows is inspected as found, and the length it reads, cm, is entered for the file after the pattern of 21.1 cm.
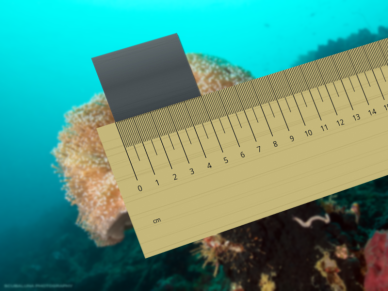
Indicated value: 5 cm
